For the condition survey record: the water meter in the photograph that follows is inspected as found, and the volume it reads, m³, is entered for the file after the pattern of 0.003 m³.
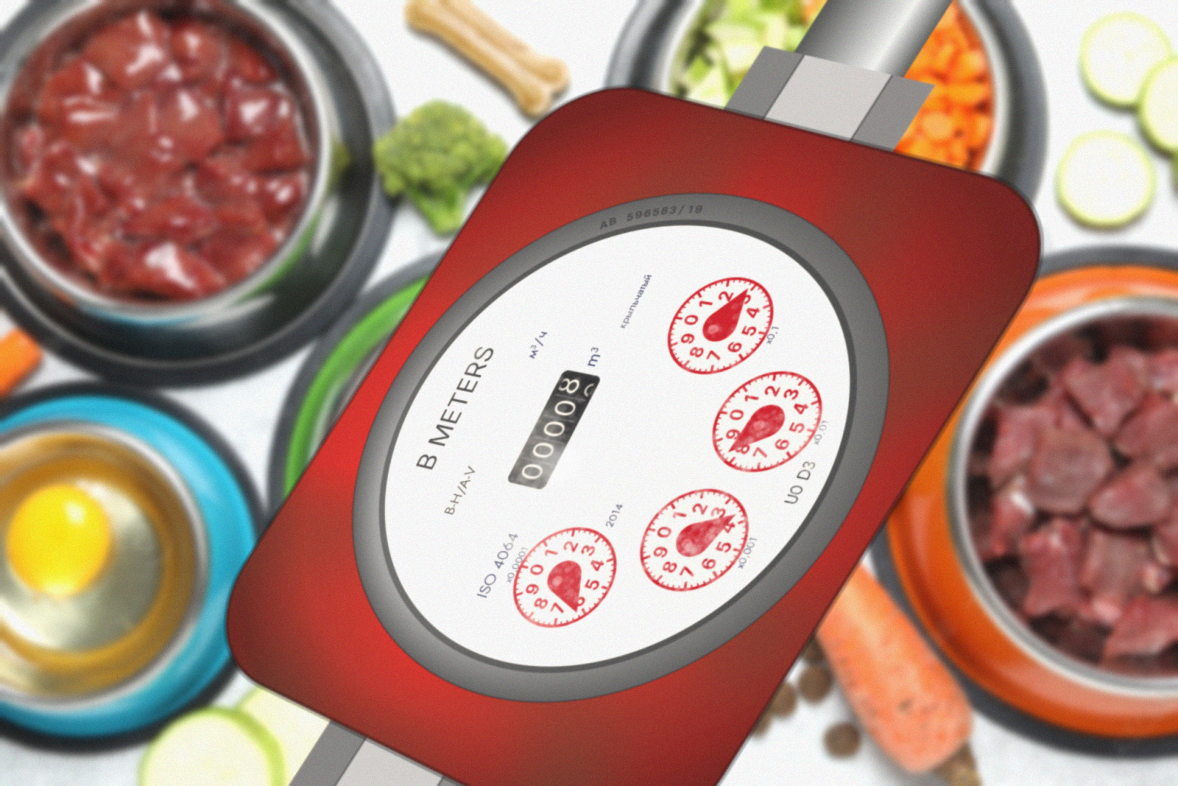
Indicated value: 8.2836 m³
